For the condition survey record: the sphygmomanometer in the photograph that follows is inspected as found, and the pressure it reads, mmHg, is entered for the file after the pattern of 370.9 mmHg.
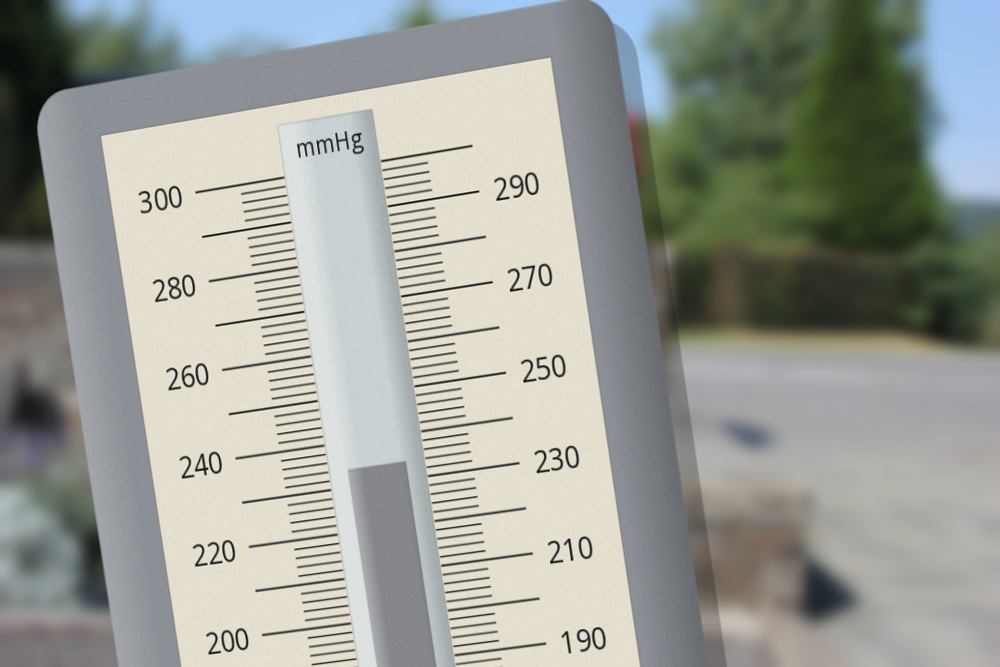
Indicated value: 234 mmHg
